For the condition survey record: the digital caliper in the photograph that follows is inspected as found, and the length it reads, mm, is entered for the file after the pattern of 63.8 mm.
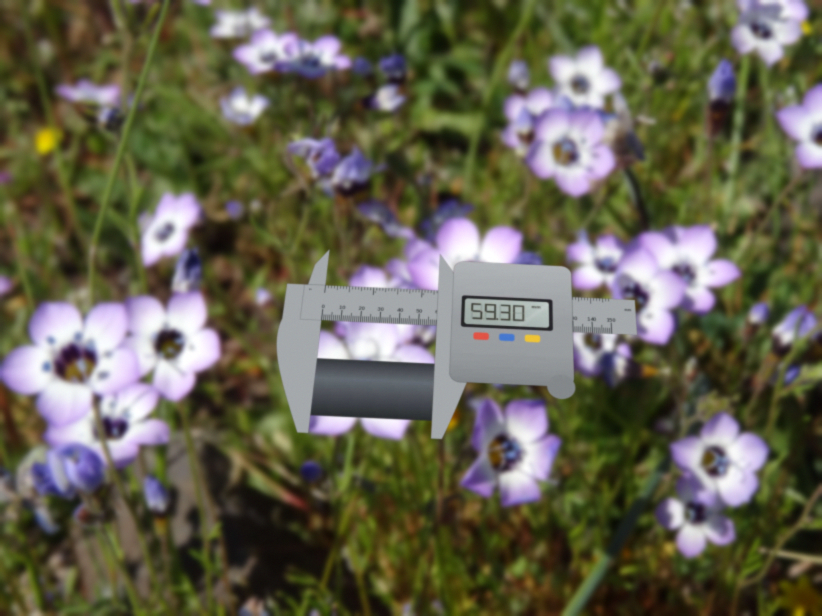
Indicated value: 59.30 mm
